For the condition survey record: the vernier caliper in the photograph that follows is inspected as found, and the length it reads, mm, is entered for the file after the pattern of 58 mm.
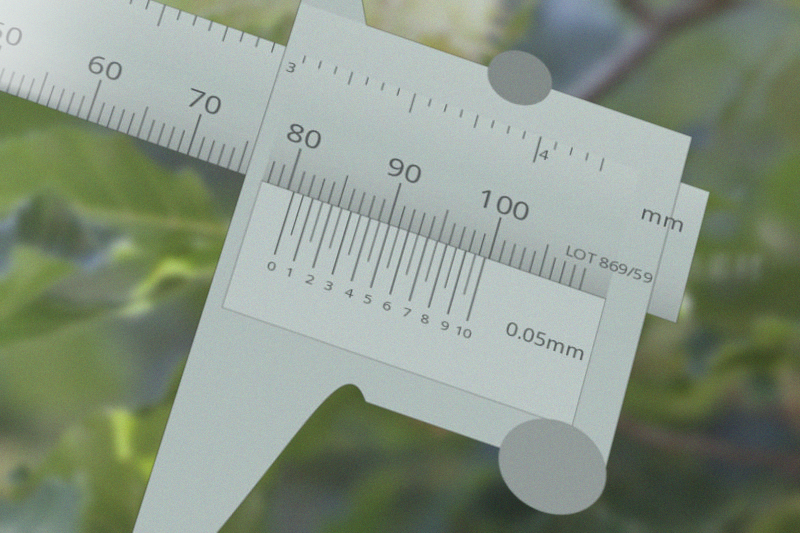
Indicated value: 80.6 mm
